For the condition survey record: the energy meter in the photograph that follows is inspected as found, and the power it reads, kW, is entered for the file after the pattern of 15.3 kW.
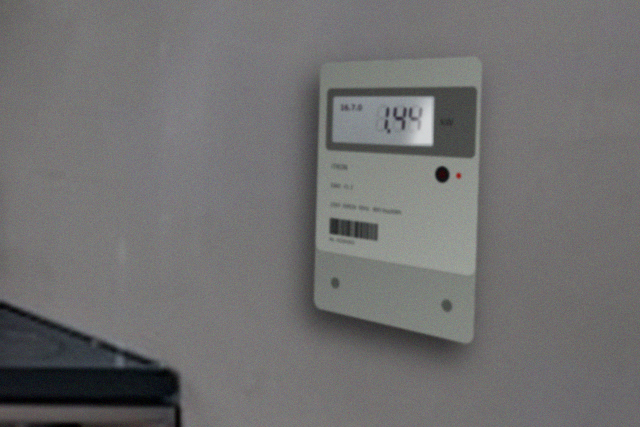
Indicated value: 1.44 kW
